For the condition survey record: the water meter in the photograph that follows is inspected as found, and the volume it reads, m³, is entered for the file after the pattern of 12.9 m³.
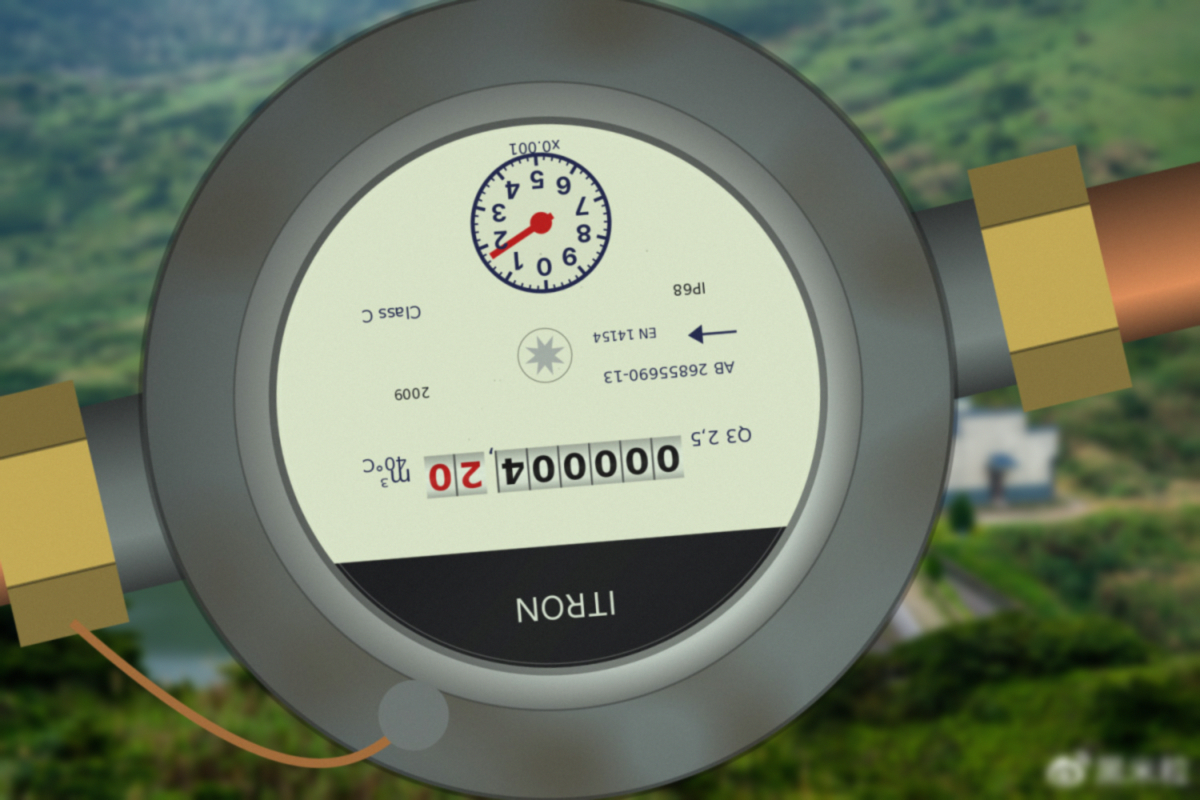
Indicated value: 4.201 m³
